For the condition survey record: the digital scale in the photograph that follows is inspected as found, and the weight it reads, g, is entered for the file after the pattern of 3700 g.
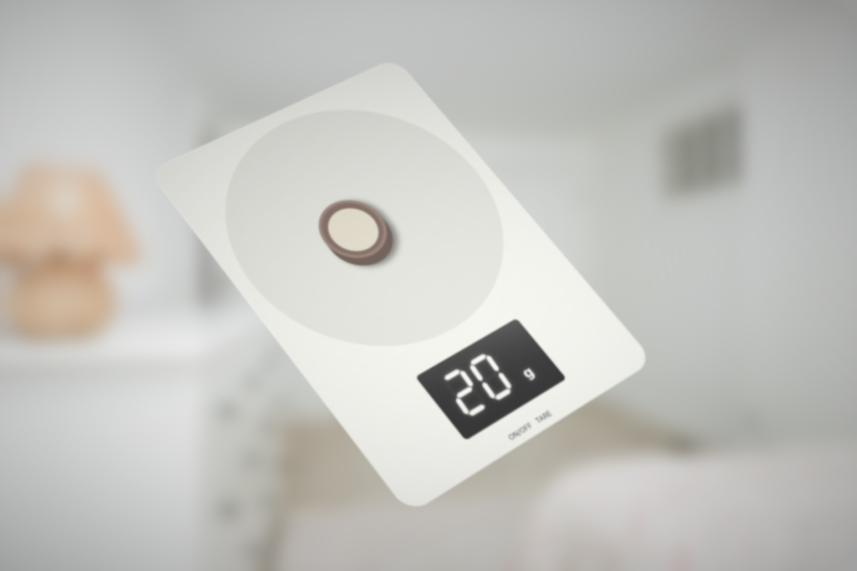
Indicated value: 20 g
